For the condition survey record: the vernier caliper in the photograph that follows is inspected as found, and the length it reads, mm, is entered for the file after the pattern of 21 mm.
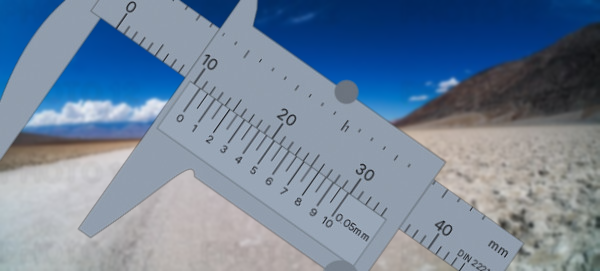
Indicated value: 10.8 mm
